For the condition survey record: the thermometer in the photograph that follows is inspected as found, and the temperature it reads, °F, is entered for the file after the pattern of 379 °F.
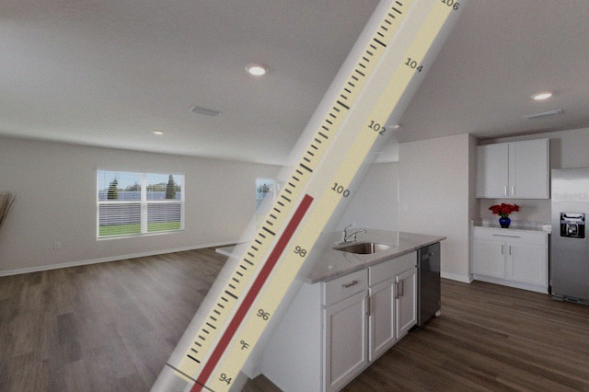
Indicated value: 99.4 °F
